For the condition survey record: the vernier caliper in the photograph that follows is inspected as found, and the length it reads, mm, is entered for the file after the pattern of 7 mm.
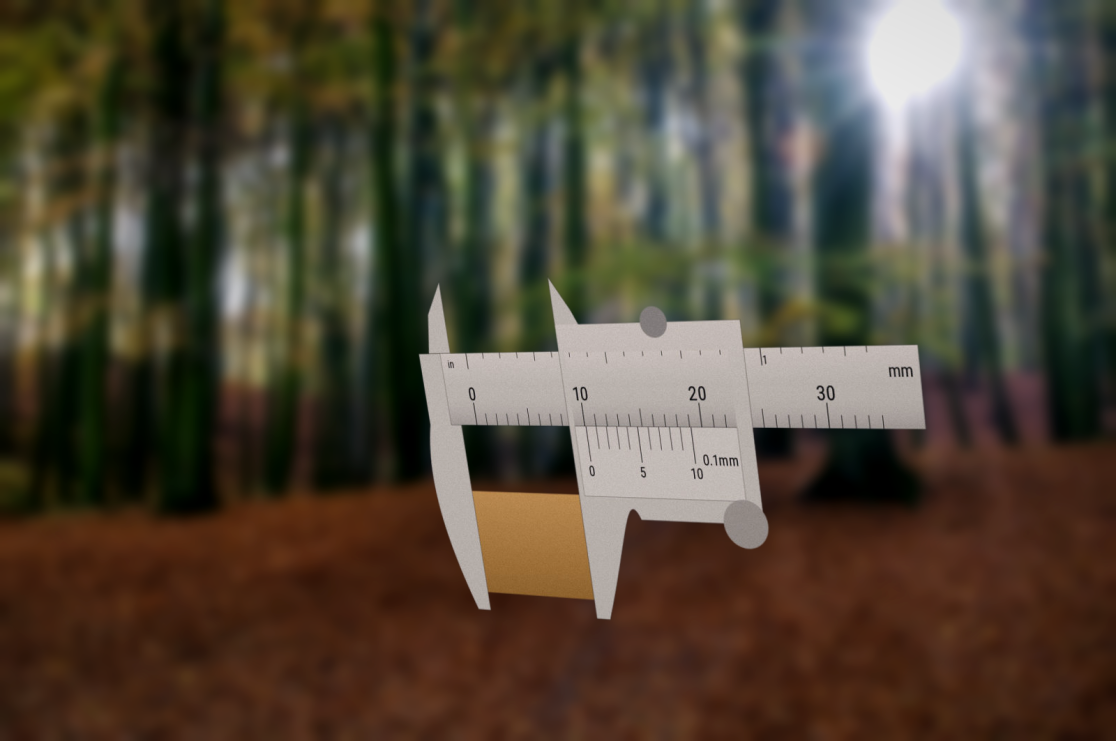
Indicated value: 10.1 mm
